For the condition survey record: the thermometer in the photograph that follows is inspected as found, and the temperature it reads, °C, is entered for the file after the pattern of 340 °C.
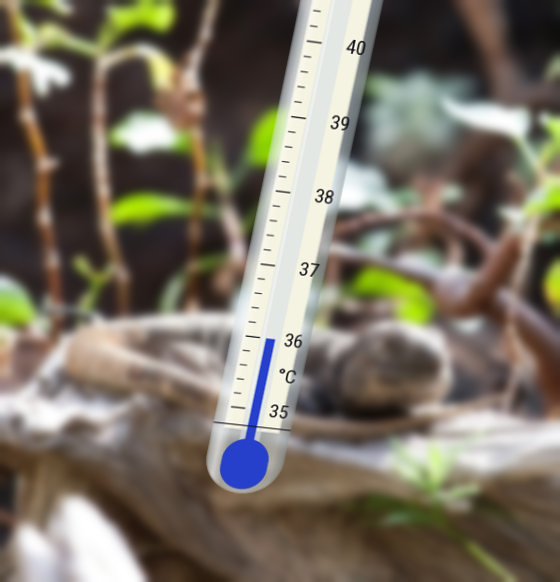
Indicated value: 36 °C
